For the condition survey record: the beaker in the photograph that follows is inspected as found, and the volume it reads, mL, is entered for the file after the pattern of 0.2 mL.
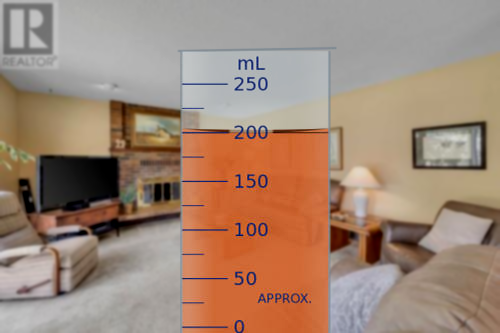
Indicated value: 200 mL
